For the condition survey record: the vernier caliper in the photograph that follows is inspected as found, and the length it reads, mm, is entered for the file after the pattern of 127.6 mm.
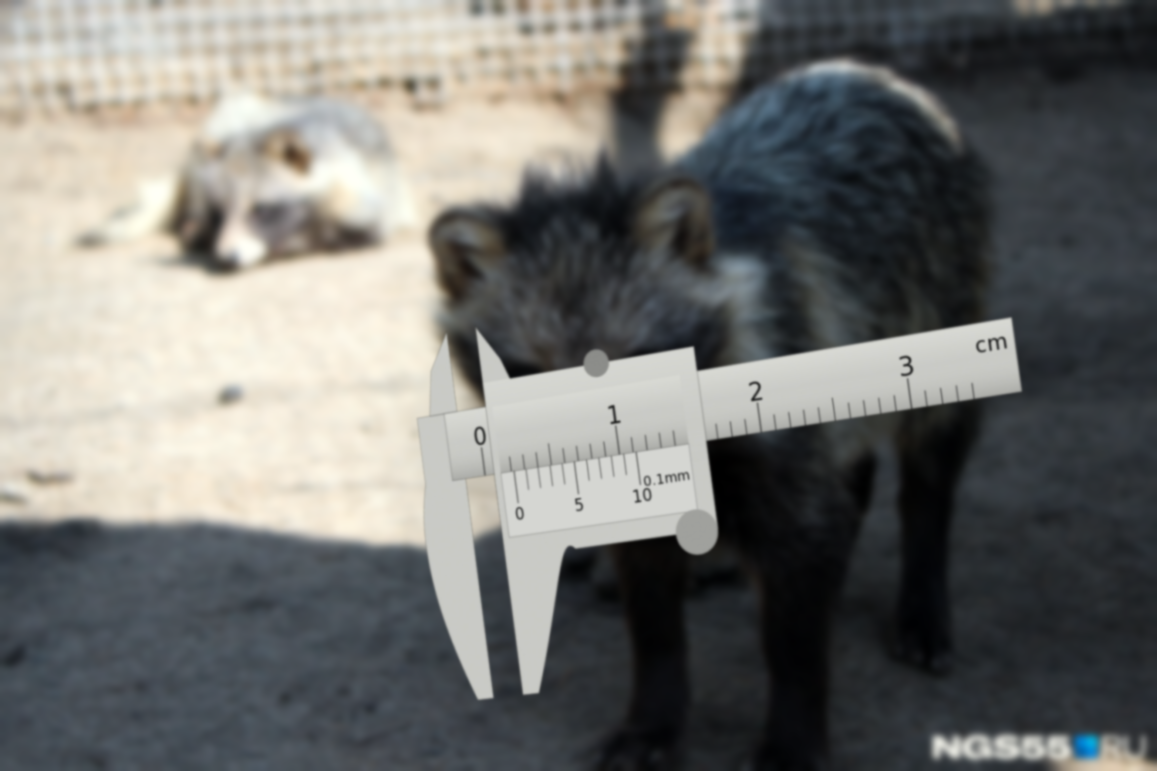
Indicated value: 2.2 mm
